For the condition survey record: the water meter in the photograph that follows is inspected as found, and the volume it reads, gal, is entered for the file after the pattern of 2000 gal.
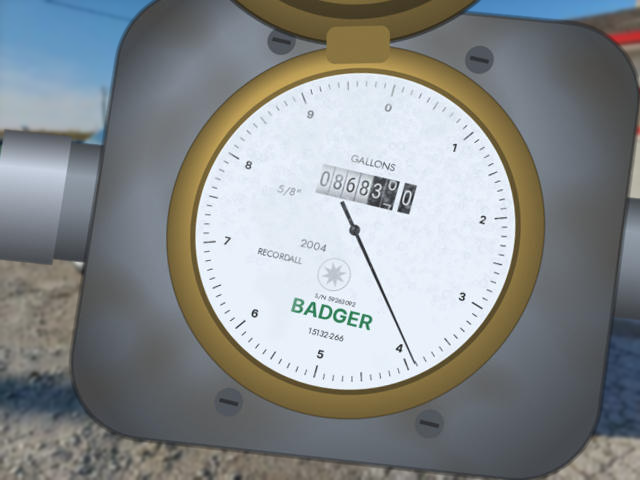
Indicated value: 868363.9 gal
